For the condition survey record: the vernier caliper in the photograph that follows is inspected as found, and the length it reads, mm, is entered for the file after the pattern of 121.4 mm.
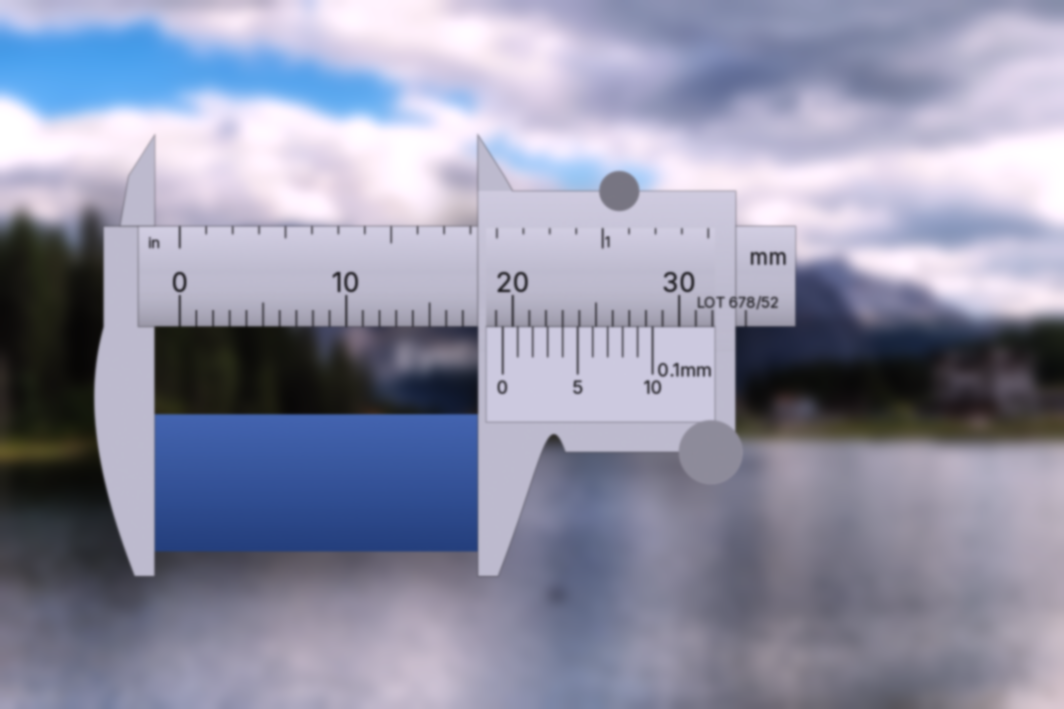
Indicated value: 19.4 mm
